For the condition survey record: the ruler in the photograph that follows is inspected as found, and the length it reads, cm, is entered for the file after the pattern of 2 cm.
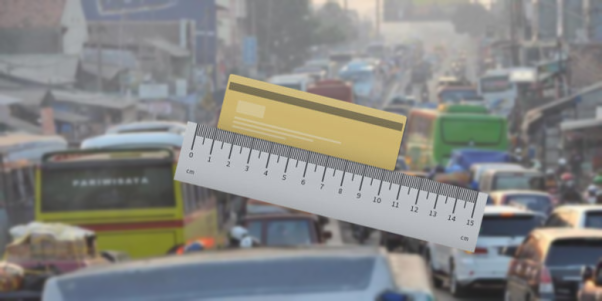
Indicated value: 9.5 cm
